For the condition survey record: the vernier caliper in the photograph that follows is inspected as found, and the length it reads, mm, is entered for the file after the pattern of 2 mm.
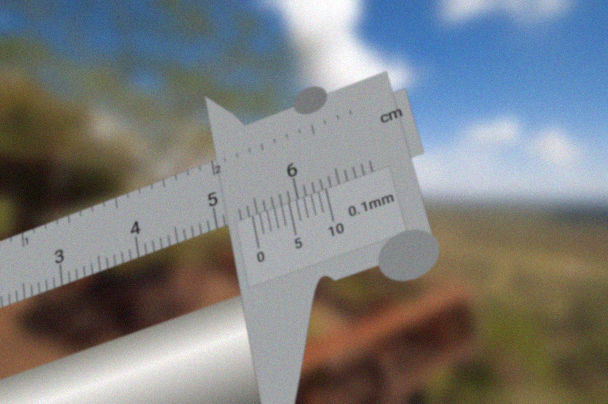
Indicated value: 54.4 mm
